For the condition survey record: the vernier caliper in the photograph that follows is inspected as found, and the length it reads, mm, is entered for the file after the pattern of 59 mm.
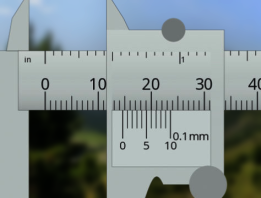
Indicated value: 14.6 mm
